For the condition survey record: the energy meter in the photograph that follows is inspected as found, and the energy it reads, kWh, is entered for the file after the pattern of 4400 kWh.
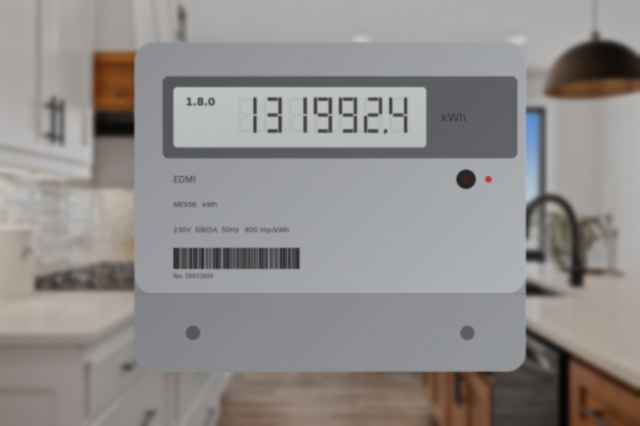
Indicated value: 131992.4 kWh
